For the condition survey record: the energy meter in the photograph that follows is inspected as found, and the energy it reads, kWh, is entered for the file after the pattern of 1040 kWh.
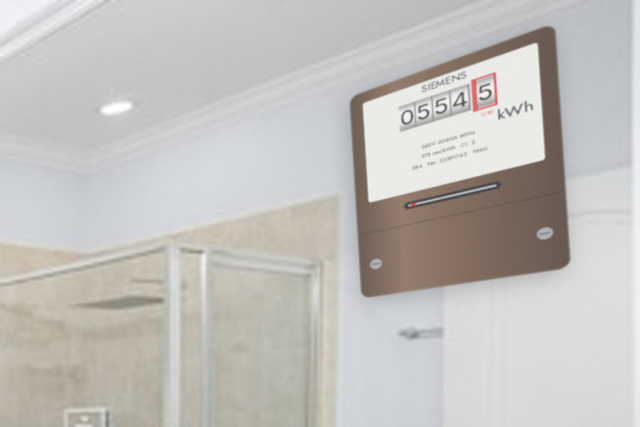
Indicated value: 554.5 kWh
